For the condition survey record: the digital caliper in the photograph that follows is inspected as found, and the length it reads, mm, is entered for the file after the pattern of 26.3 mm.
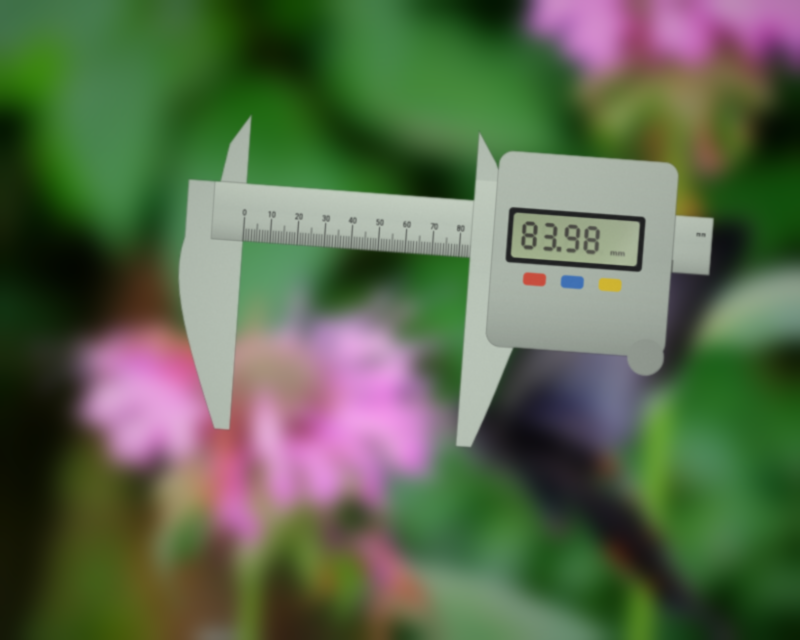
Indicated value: 83.98 mm
